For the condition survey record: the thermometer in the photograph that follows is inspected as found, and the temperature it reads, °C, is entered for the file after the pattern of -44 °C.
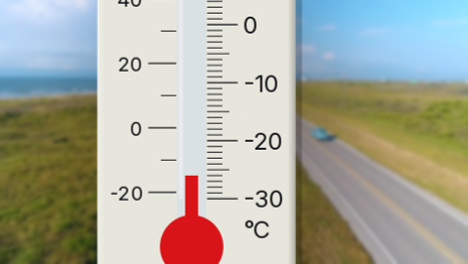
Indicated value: -26 °C
